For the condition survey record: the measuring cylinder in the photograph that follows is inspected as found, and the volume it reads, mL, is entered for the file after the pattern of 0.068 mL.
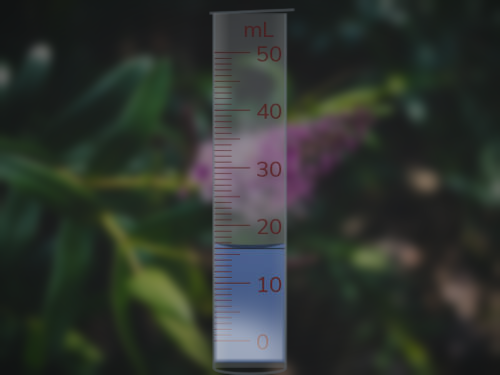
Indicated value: 16 mL
